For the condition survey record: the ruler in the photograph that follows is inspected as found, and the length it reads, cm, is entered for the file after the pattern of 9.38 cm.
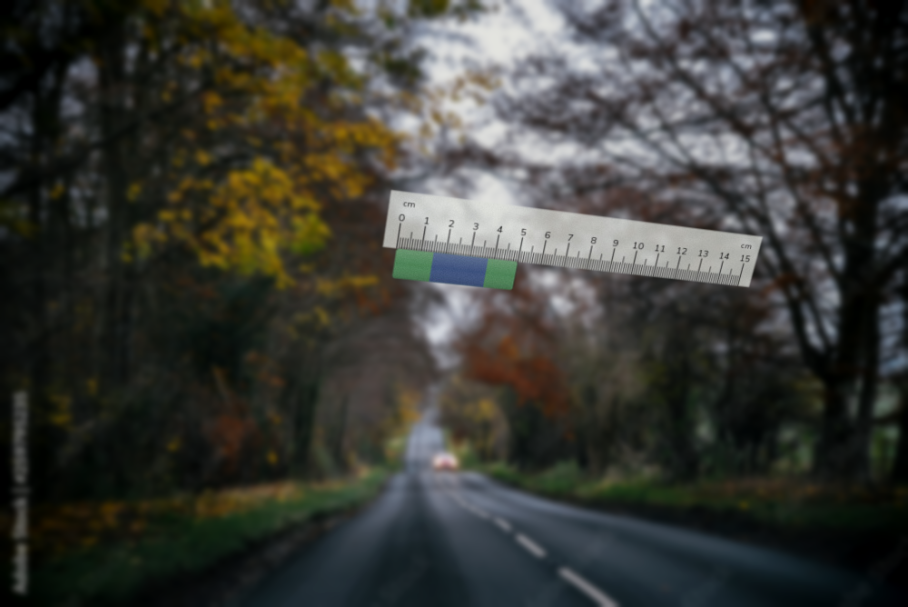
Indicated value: 5 cm
